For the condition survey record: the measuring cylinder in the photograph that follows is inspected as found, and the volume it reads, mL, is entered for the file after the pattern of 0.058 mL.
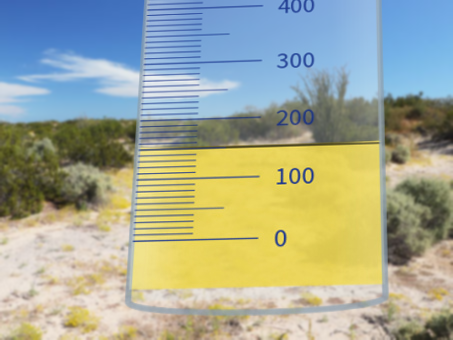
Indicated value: 150 mL
